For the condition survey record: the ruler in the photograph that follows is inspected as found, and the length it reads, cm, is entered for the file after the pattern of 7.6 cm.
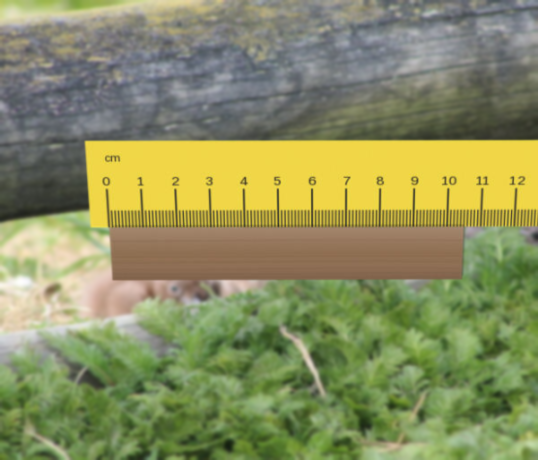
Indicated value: 10.5 cm
